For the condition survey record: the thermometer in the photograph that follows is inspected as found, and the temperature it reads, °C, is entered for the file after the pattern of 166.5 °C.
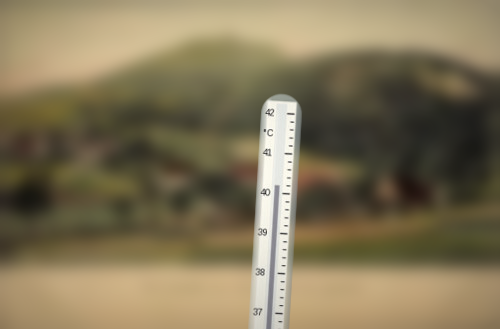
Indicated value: 40.2 °C
